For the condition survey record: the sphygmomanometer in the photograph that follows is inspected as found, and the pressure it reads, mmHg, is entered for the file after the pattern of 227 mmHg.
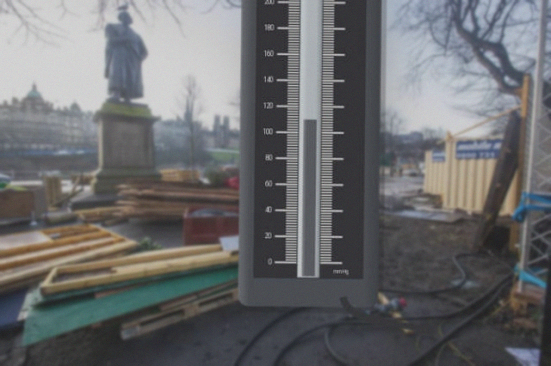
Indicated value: 110 mmHg
